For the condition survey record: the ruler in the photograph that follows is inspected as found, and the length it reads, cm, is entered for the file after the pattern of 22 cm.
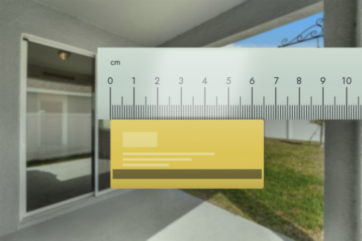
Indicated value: 6.5 cm
